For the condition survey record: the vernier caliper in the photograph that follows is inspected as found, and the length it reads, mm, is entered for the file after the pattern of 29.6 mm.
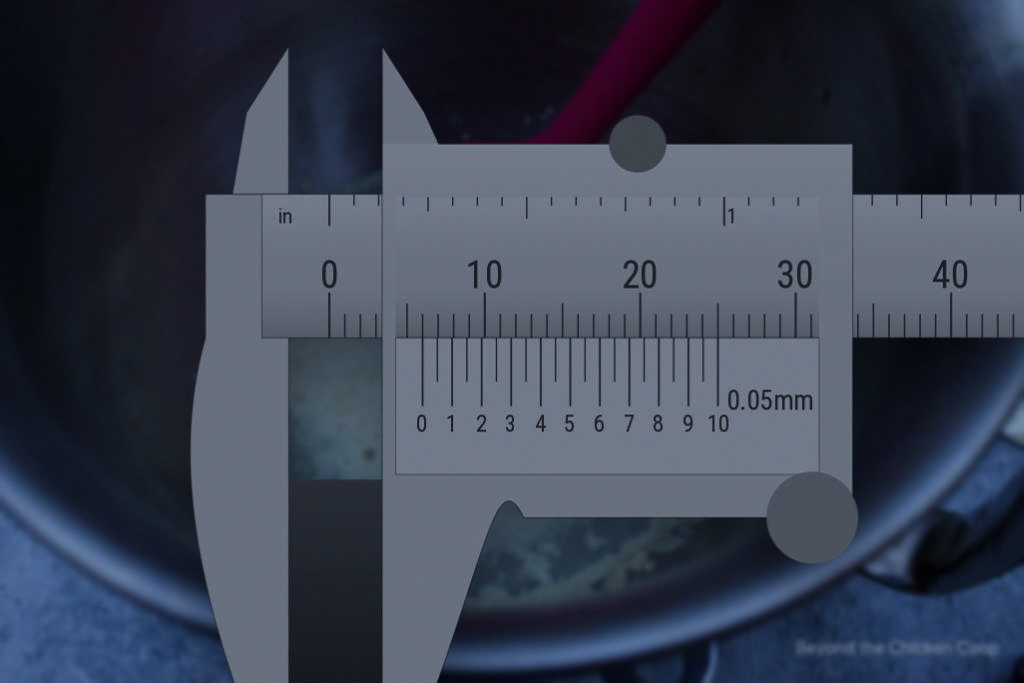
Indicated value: 6.0 mm
